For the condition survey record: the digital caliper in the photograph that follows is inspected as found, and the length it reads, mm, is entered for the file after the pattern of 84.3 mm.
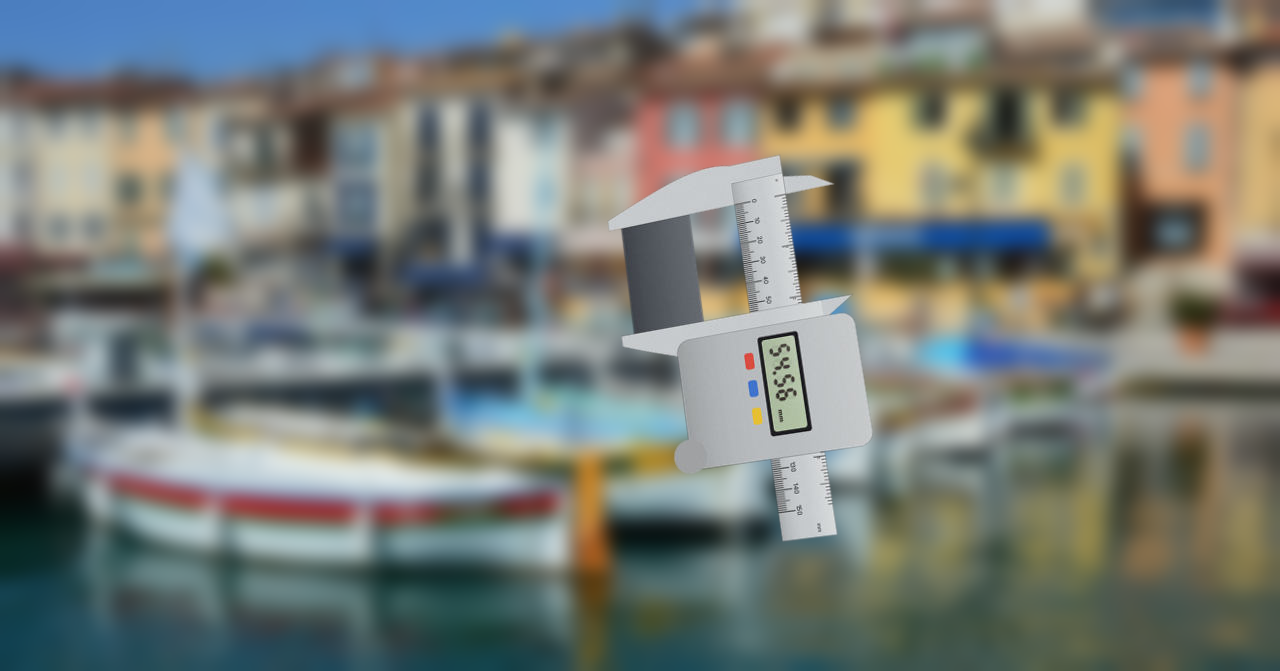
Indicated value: 54.56 mm
